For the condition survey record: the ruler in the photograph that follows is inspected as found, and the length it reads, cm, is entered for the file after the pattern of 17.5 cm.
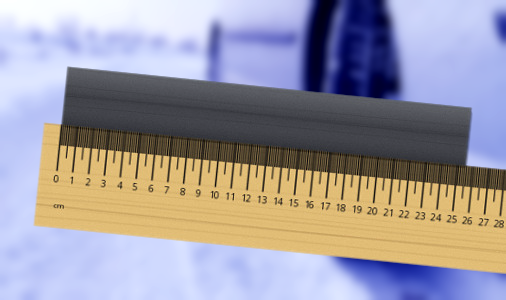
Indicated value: 25.5 cm
